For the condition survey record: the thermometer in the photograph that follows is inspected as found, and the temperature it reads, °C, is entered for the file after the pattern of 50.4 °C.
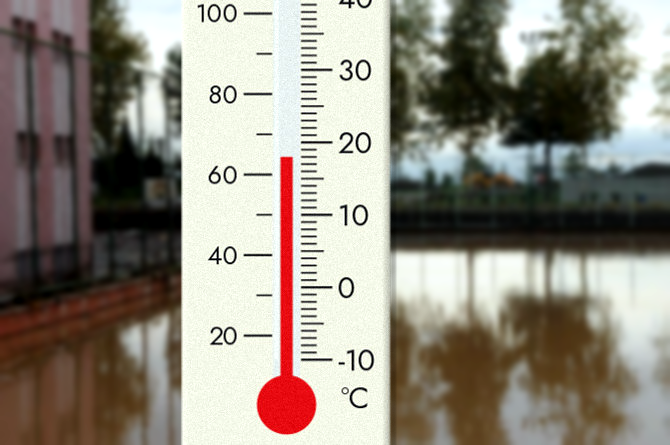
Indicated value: 18 °C
